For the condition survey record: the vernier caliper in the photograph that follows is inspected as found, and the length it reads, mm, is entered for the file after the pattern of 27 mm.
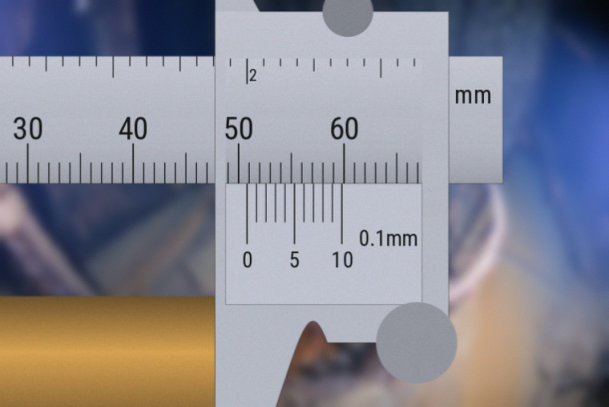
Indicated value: 50.8 mm
